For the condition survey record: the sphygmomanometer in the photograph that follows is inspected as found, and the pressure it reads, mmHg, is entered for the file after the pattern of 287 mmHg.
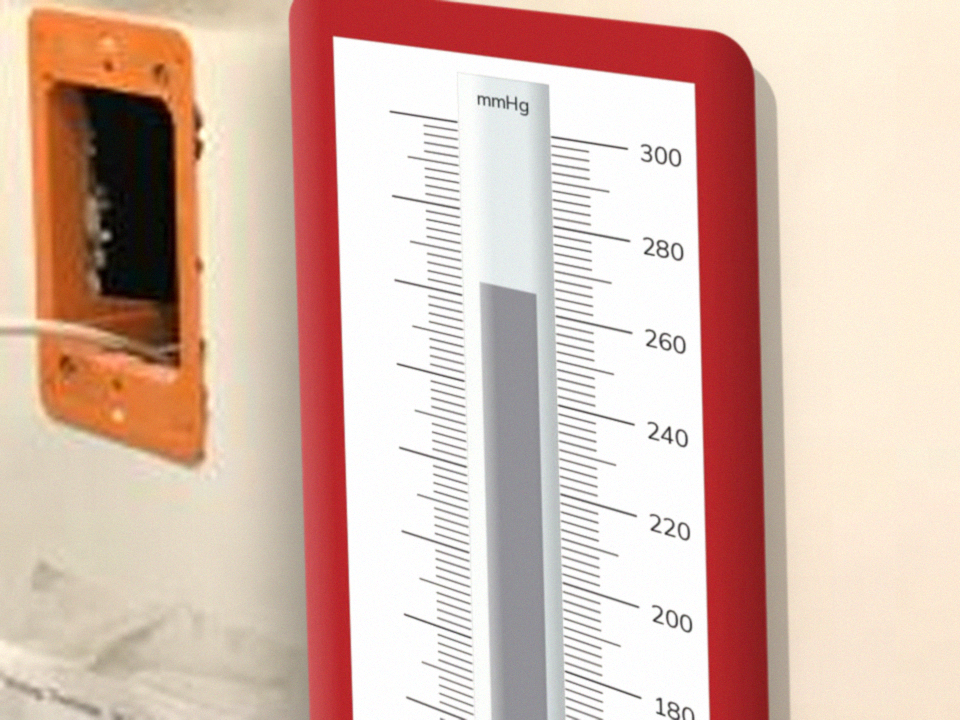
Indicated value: 264 mmHg
